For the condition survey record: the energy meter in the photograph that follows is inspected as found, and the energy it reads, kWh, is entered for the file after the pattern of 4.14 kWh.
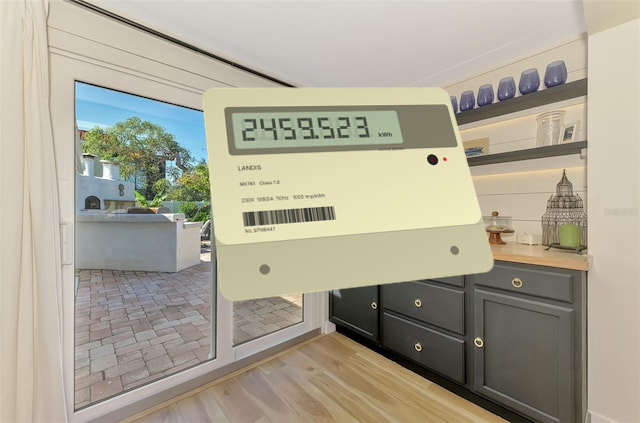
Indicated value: 2459.523 kWh
